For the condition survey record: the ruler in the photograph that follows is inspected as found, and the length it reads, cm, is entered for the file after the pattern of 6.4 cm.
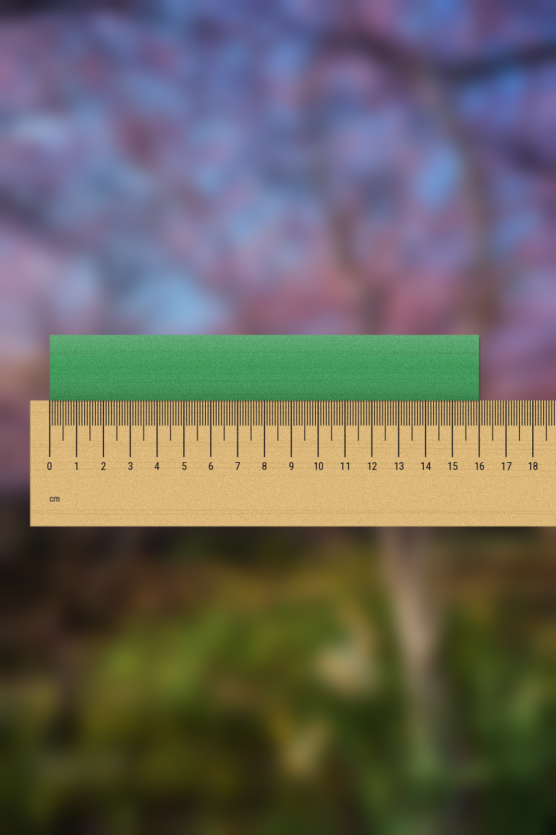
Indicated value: 16 cm
